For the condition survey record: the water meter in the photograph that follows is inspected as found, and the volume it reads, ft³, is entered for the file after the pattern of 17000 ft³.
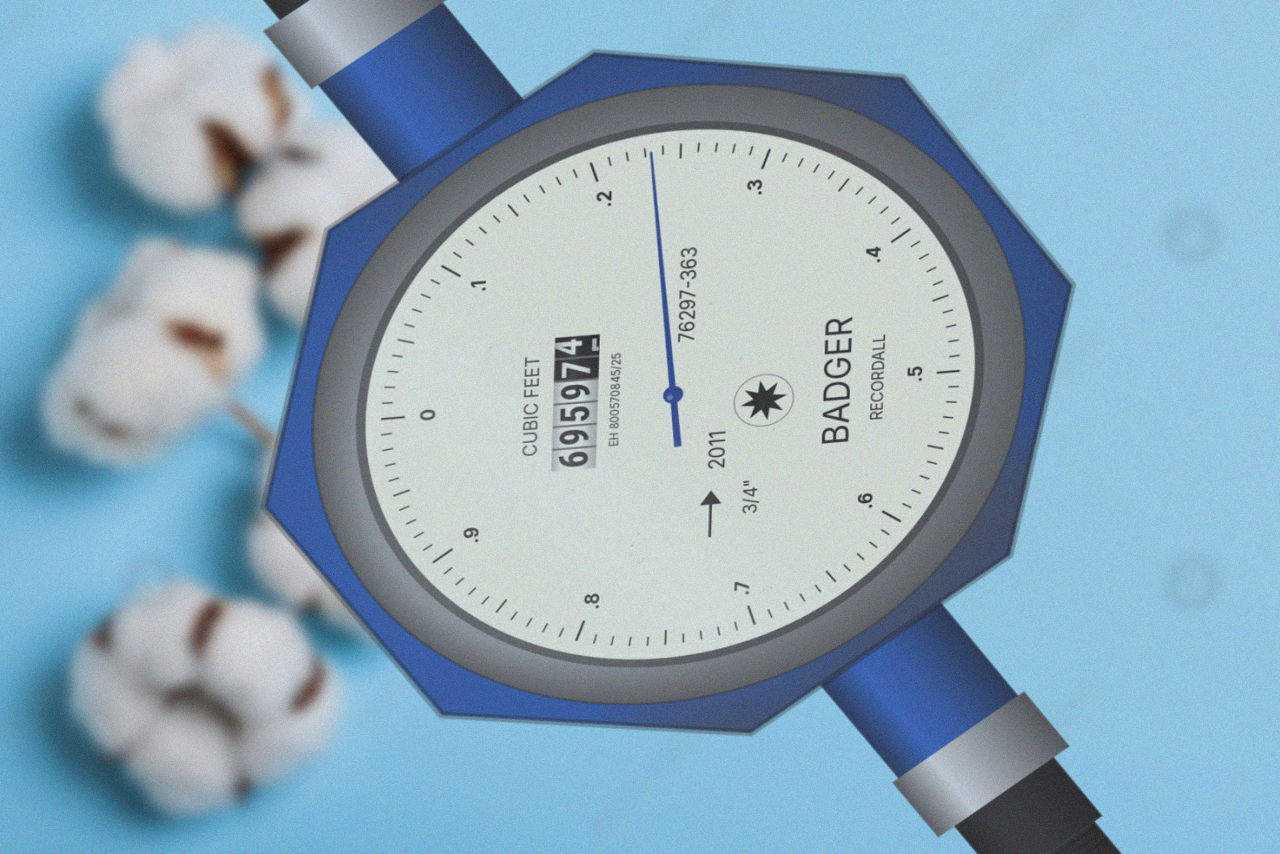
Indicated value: 695974.23 ft³
